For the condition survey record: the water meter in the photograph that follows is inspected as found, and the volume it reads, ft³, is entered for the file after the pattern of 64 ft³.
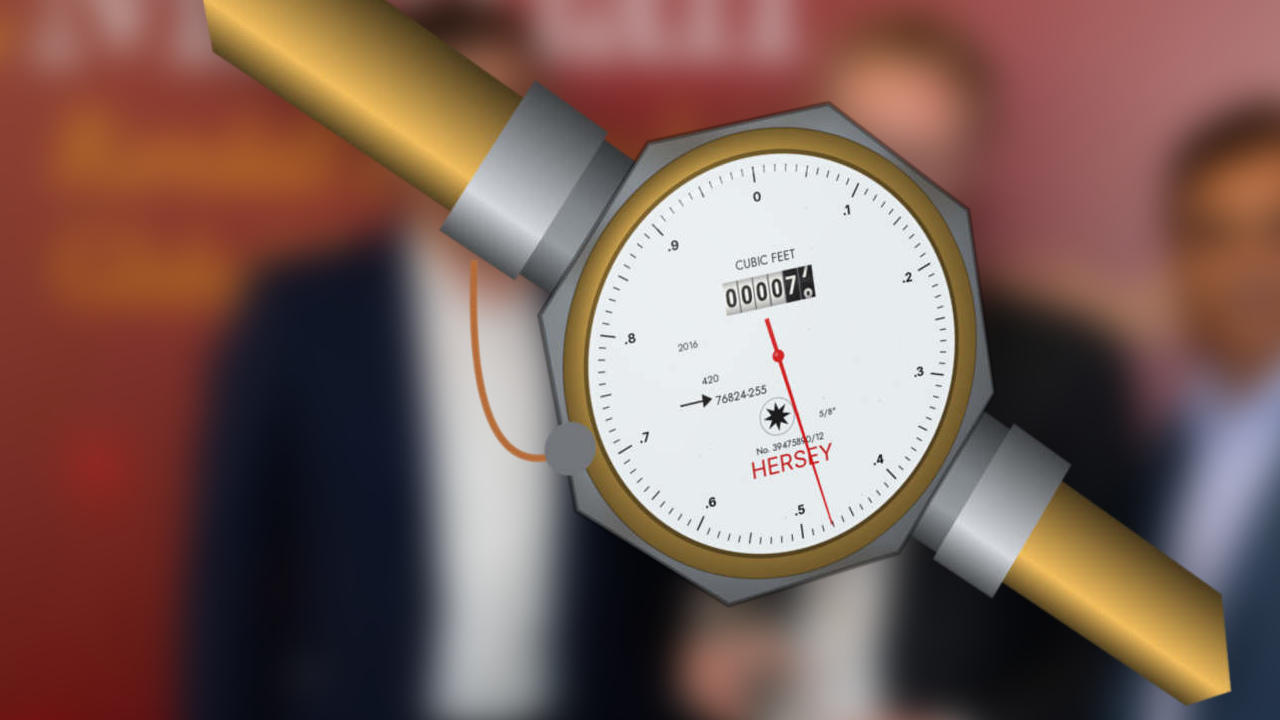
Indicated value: 77.47 ft³
